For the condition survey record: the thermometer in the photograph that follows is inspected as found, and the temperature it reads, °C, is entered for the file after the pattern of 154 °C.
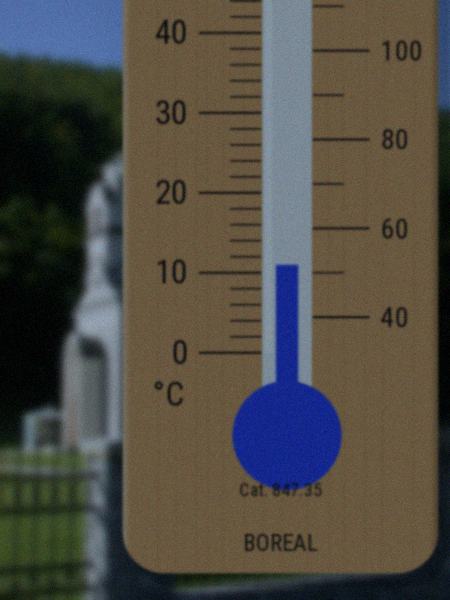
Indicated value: 11 °C
